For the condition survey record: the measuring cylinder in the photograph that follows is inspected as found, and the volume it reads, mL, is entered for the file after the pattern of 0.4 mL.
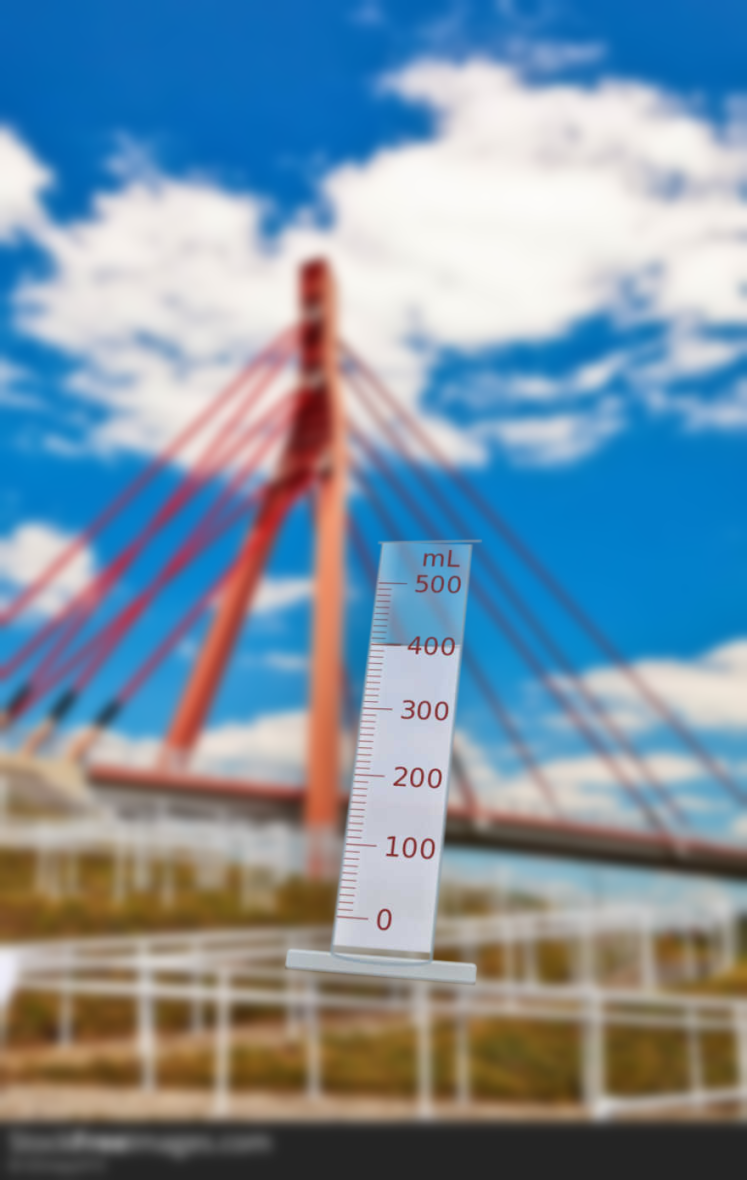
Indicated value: 400 mL
